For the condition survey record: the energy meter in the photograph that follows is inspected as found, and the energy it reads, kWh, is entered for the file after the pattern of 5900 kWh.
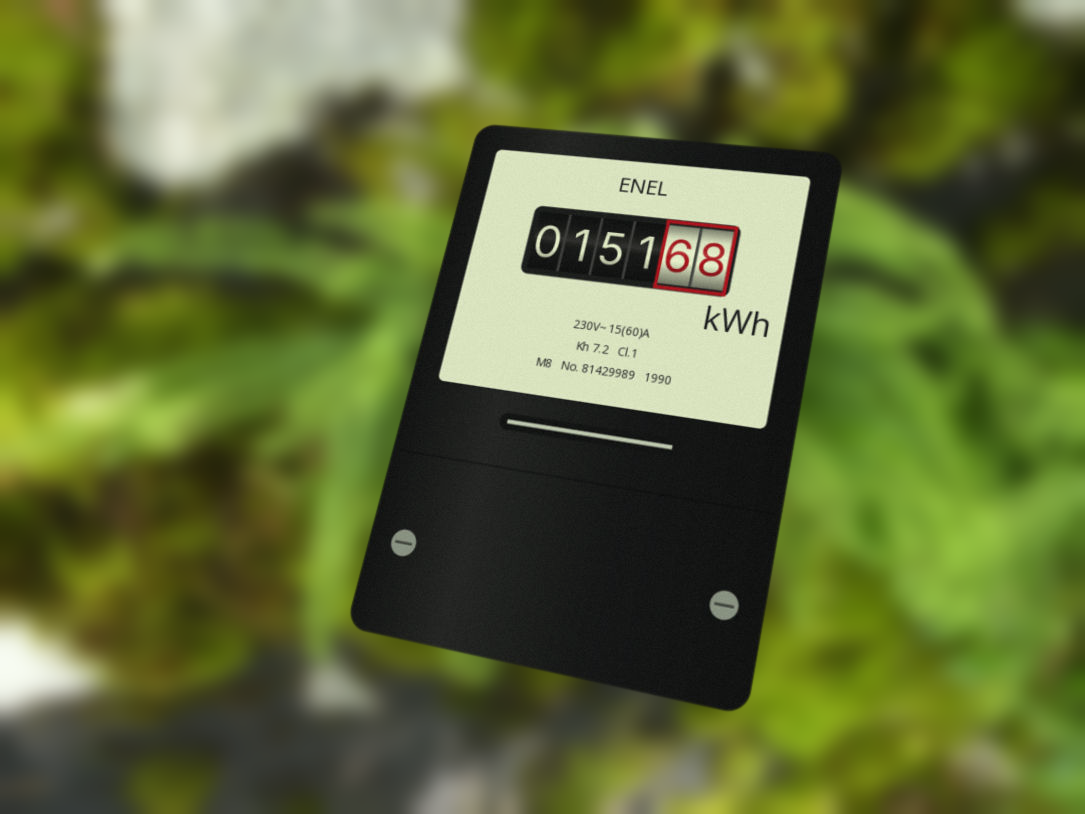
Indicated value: 151.68 kWh
